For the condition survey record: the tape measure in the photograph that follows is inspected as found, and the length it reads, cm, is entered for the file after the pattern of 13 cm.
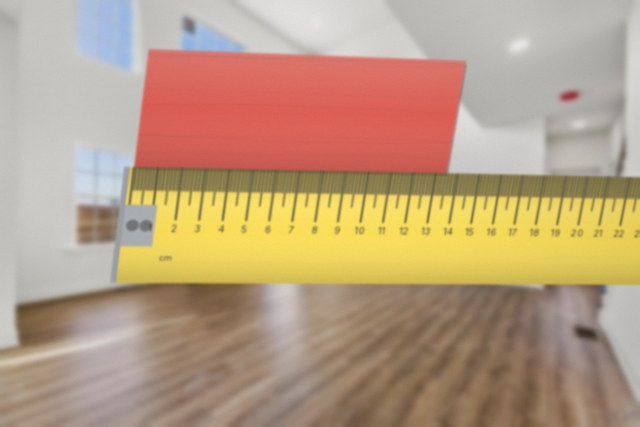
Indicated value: 13.5 cm
